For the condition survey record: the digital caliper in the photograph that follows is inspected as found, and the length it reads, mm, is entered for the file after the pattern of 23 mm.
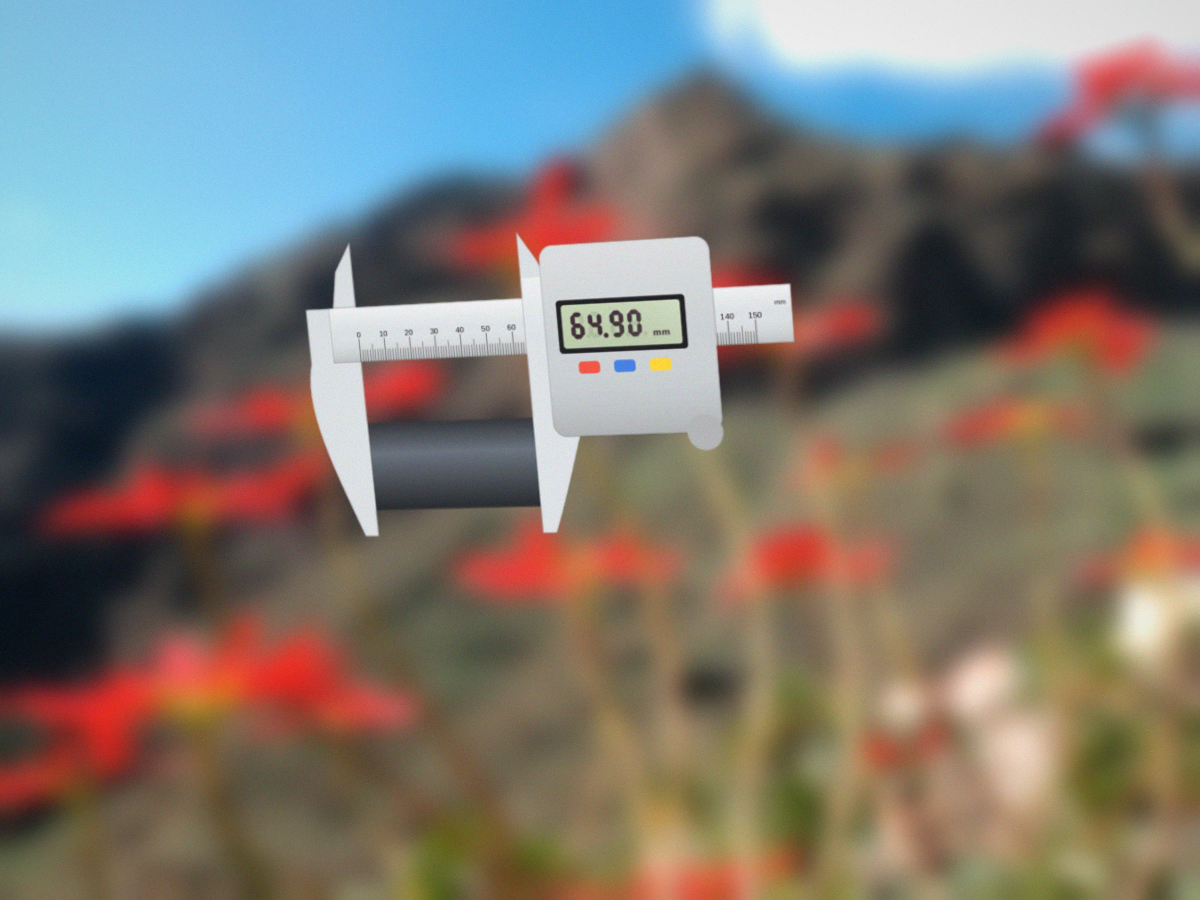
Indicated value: 64.90 mm
